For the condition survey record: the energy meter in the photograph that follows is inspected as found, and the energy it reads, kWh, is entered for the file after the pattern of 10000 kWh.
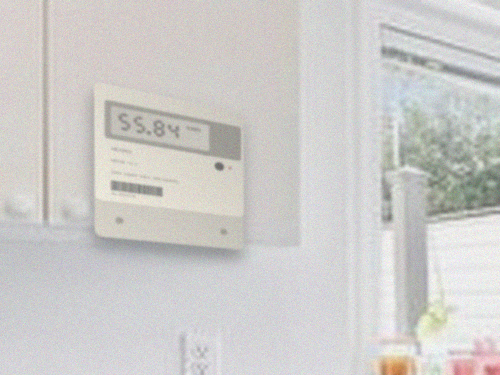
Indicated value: 55.84 kWh
